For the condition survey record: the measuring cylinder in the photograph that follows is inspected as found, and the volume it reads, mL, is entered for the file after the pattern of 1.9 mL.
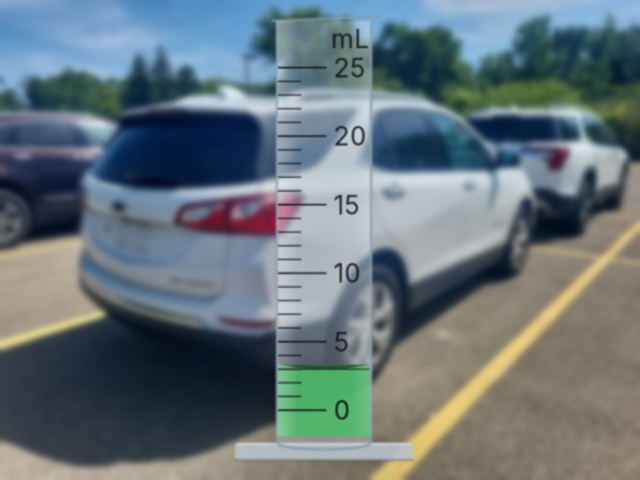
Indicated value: 3 mL
